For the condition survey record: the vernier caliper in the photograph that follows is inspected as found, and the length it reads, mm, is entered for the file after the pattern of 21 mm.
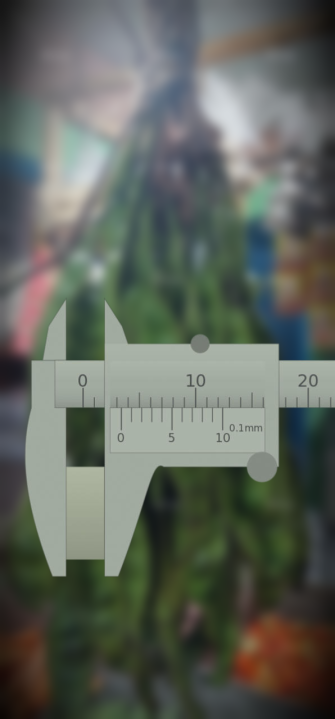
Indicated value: 3.4 mm
